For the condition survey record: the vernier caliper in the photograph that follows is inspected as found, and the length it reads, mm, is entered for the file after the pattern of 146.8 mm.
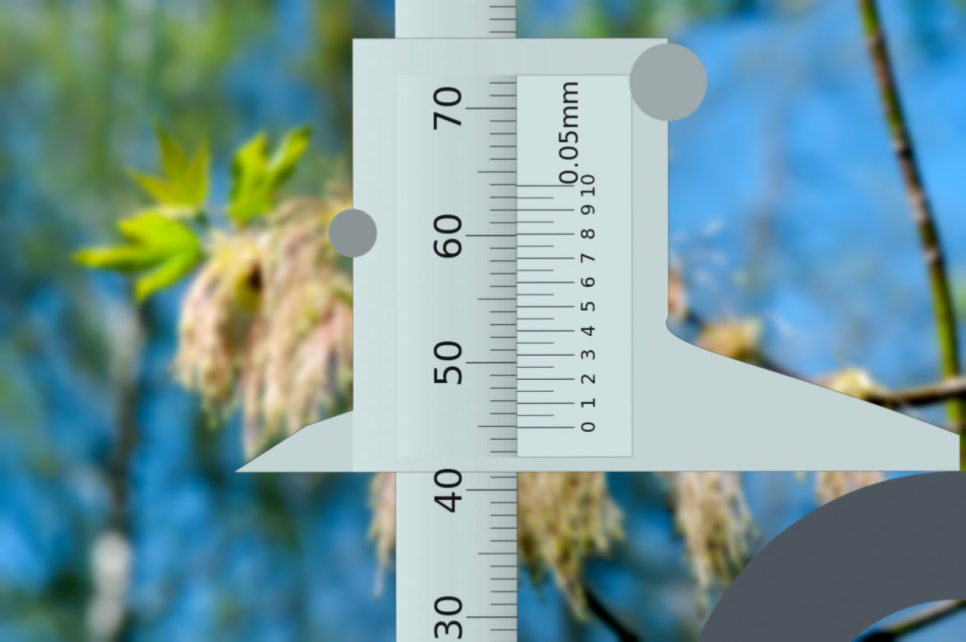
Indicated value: 44.9 mm
